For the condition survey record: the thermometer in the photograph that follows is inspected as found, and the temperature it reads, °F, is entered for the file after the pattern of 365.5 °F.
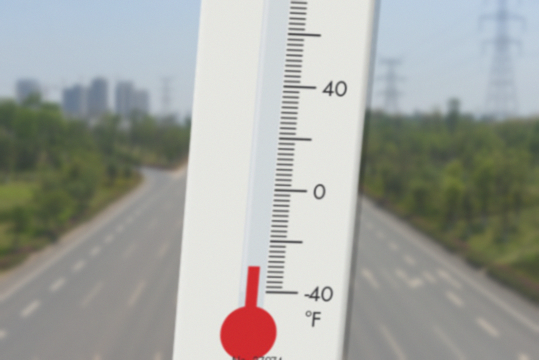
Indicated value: -30 °F
